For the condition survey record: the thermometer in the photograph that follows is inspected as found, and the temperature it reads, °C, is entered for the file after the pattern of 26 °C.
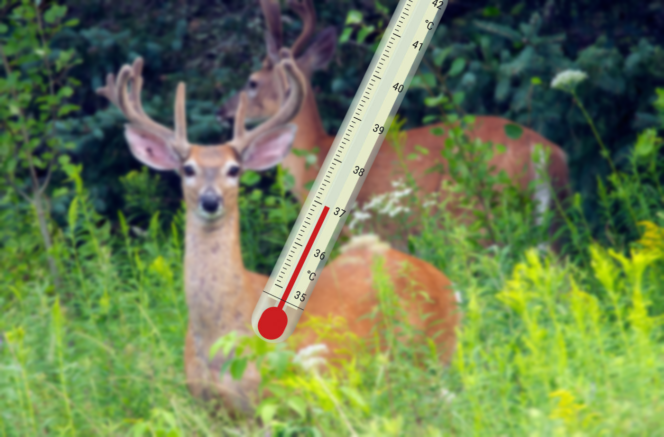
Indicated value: 37 °C
